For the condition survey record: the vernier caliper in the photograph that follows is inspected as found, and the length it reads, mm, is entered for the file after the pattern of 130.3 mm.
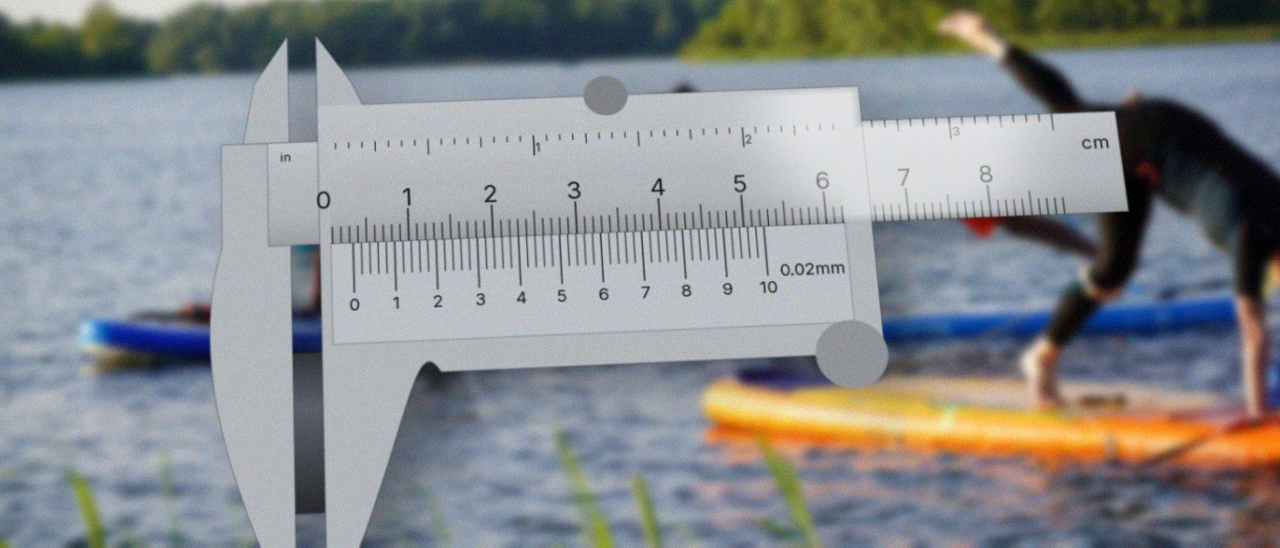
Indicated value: 3.4 mm
